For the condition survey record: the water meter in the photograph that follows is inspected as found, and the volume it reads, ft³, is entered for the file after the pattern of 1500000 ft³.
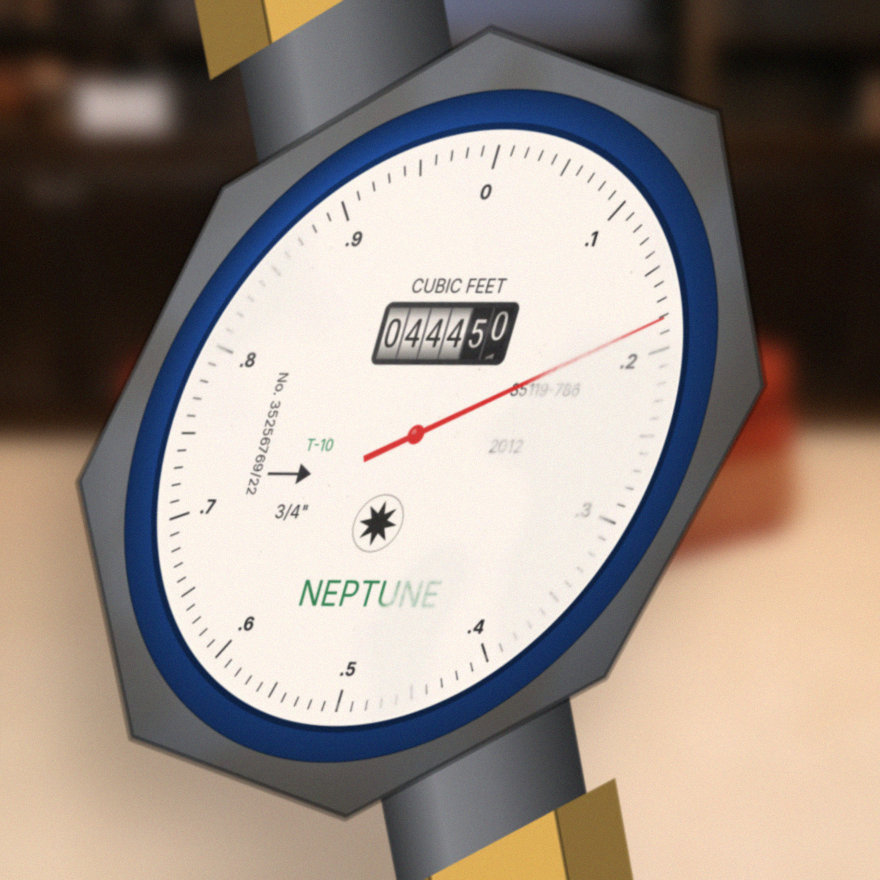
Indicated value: 44450.18 ft³
